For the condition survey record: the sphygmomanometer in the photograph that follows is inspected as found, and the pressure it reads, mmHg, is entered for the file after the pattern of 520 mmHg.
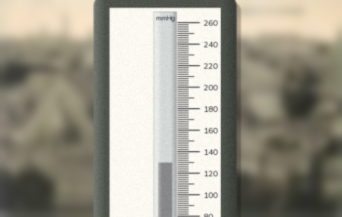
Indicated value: 130 mmHg
